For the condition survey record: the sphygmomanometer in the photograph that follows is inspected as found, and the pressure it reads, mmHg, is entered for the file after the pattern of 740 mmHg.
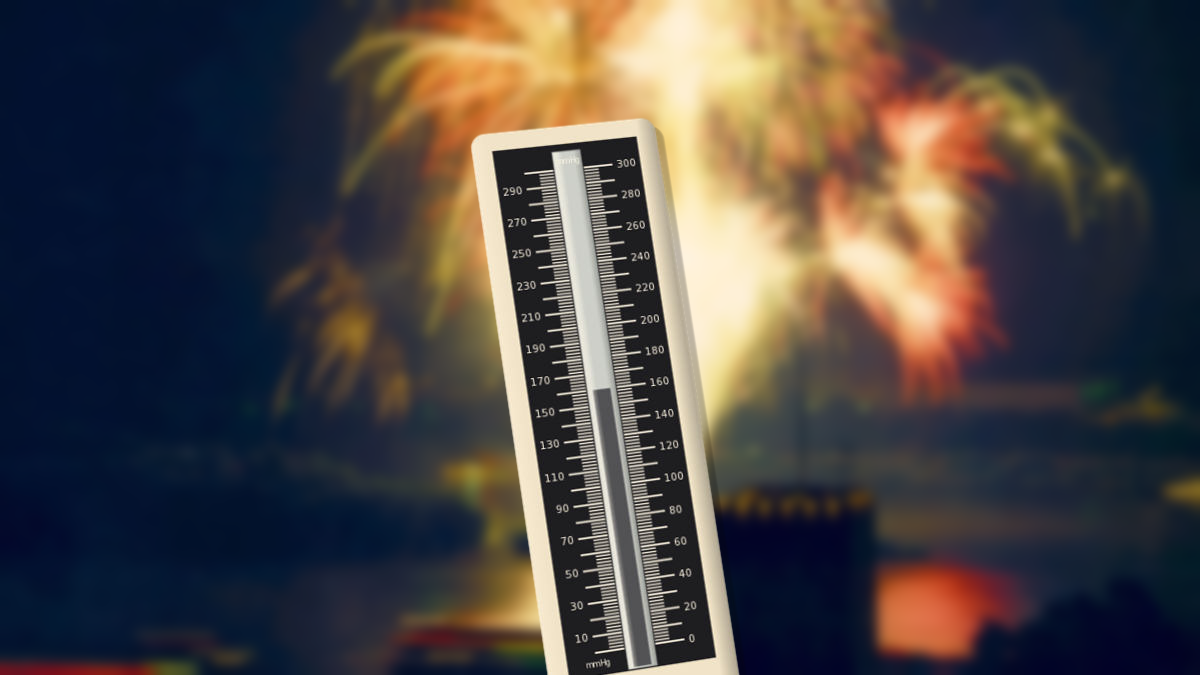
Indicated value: 160 mmHg
